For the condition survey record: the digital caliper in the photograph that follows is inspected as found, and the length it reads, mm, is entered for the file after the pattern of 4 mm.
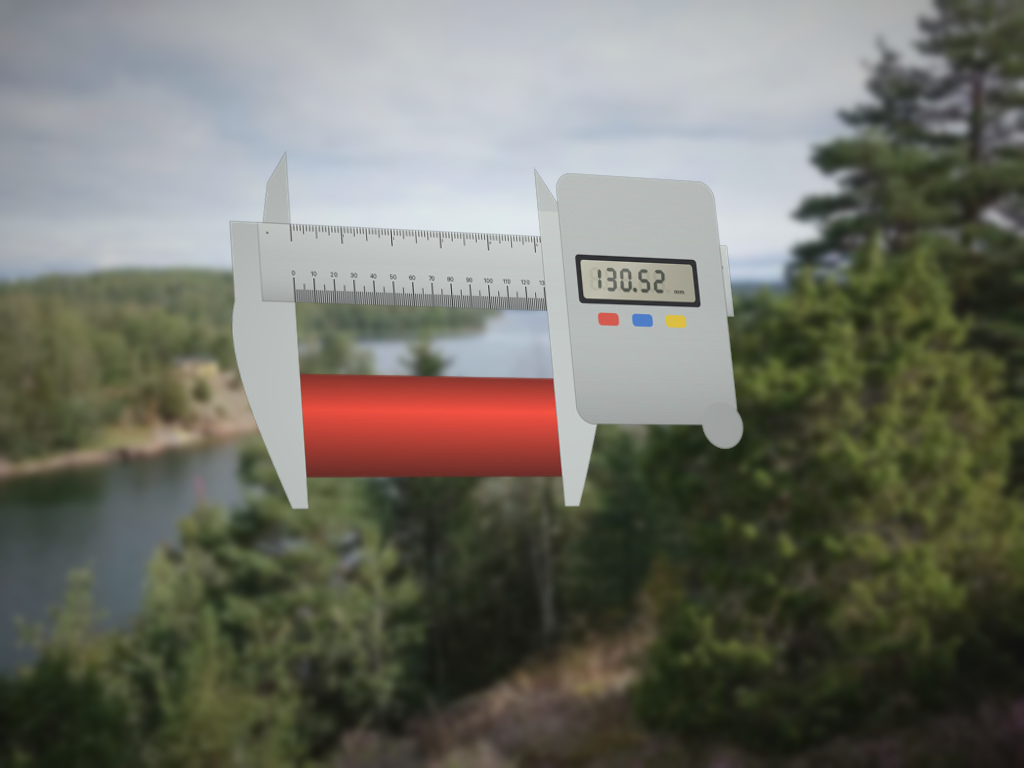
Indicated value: 130.52 mm
